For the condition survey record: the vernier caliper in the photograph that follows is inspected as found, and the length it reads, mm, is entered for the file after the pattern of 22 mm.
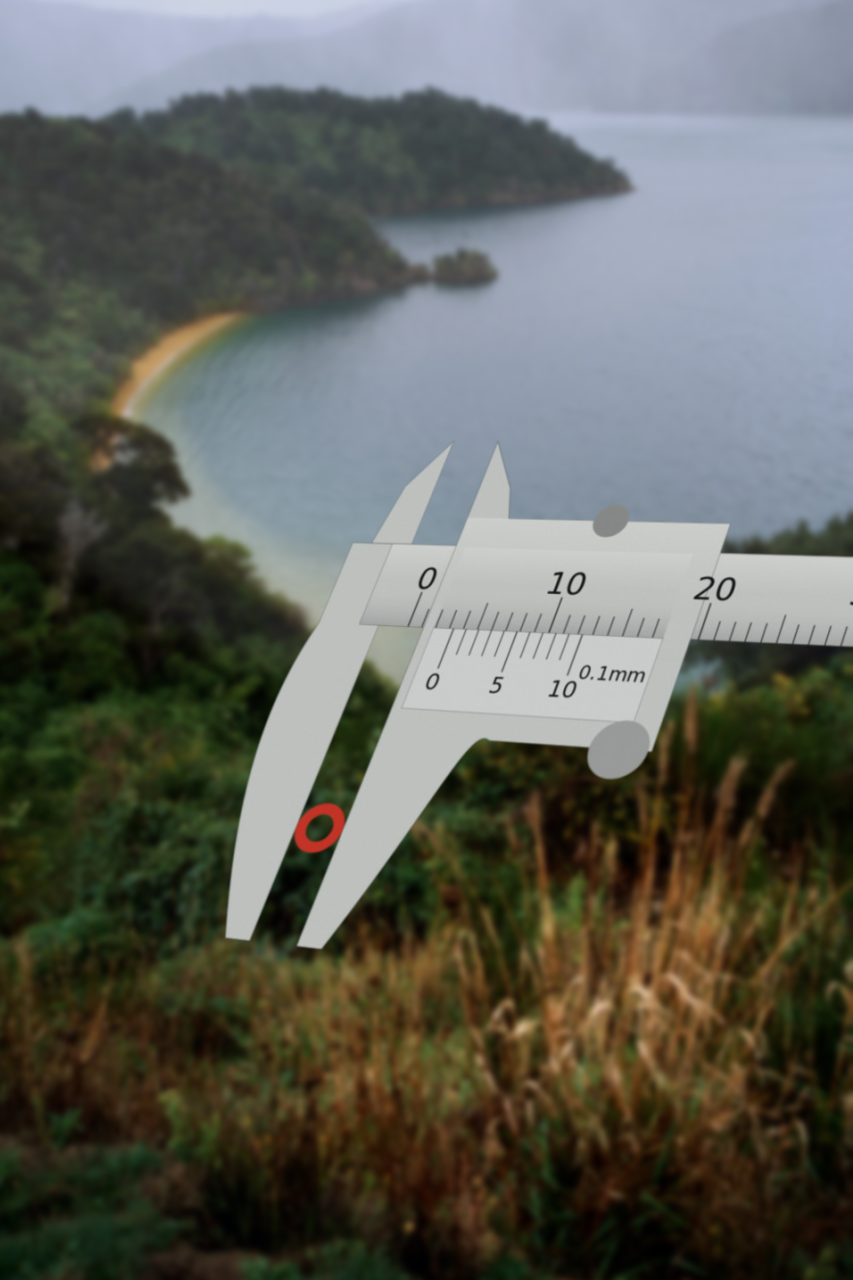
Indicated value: 3.3 mm
